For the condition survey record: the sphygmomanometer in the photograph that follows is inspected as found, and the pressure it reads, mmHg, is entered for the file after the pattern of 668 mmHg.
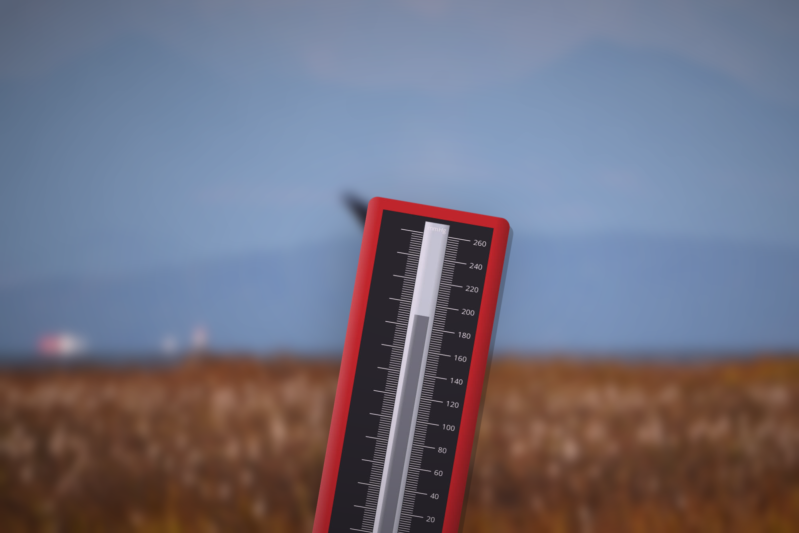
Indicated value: 190 mmHg
